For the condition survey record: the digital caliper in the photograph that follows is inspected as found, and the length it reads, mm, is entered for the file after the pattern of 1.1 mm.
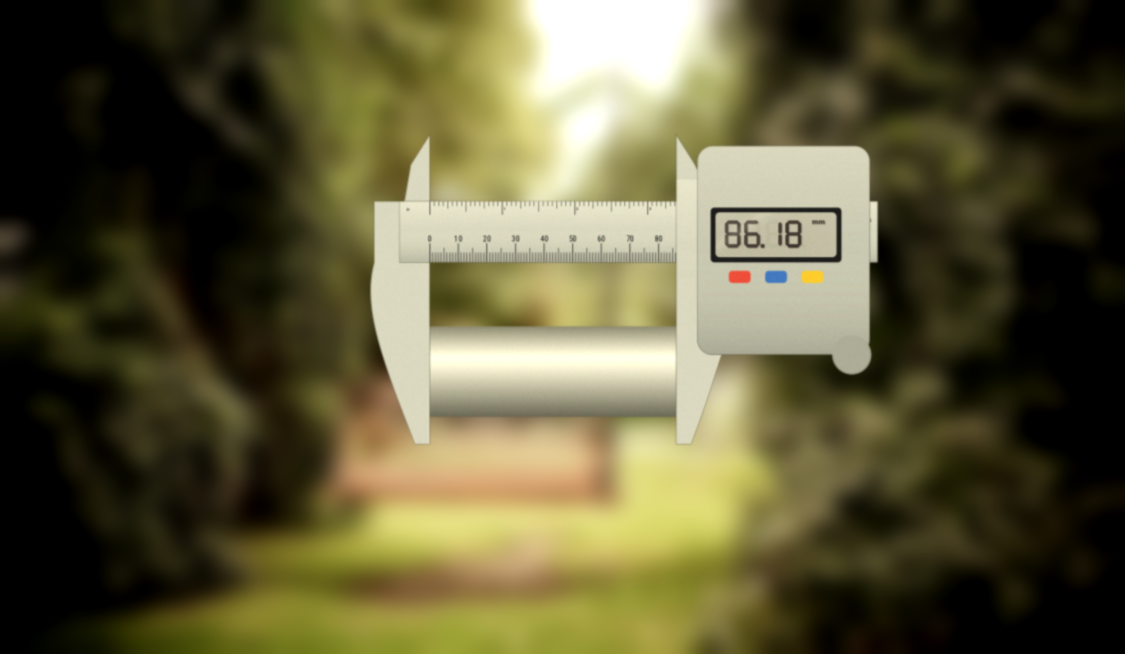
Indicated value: 86.18 mm
